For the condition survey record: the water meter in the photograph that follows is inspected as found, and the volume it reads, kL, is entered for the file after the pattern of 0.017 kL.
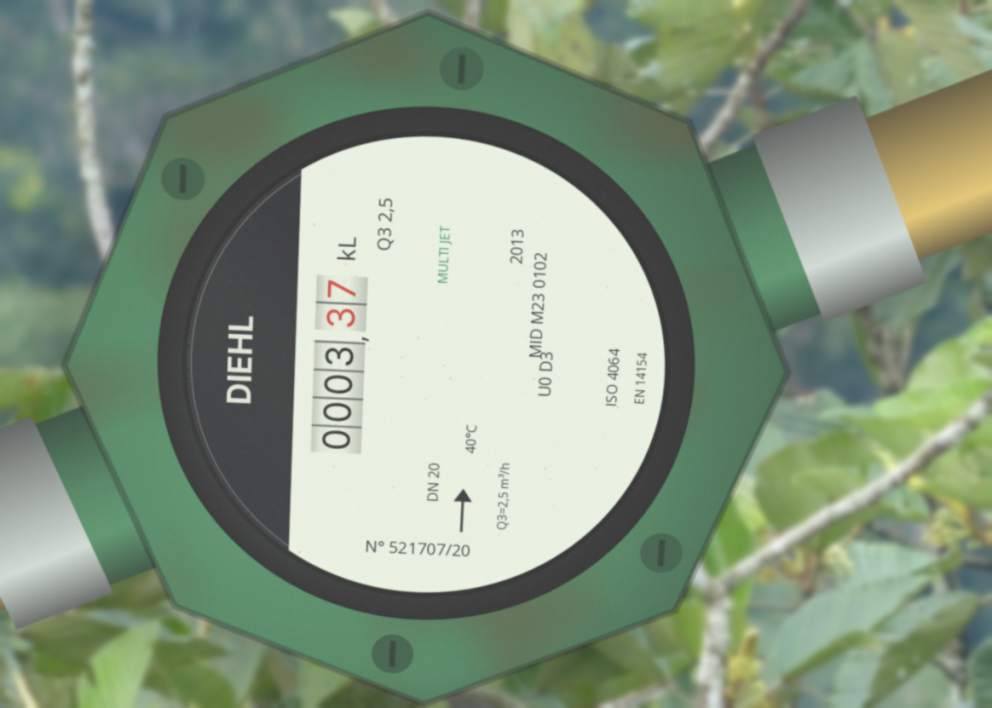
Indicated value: 3.37 kL
